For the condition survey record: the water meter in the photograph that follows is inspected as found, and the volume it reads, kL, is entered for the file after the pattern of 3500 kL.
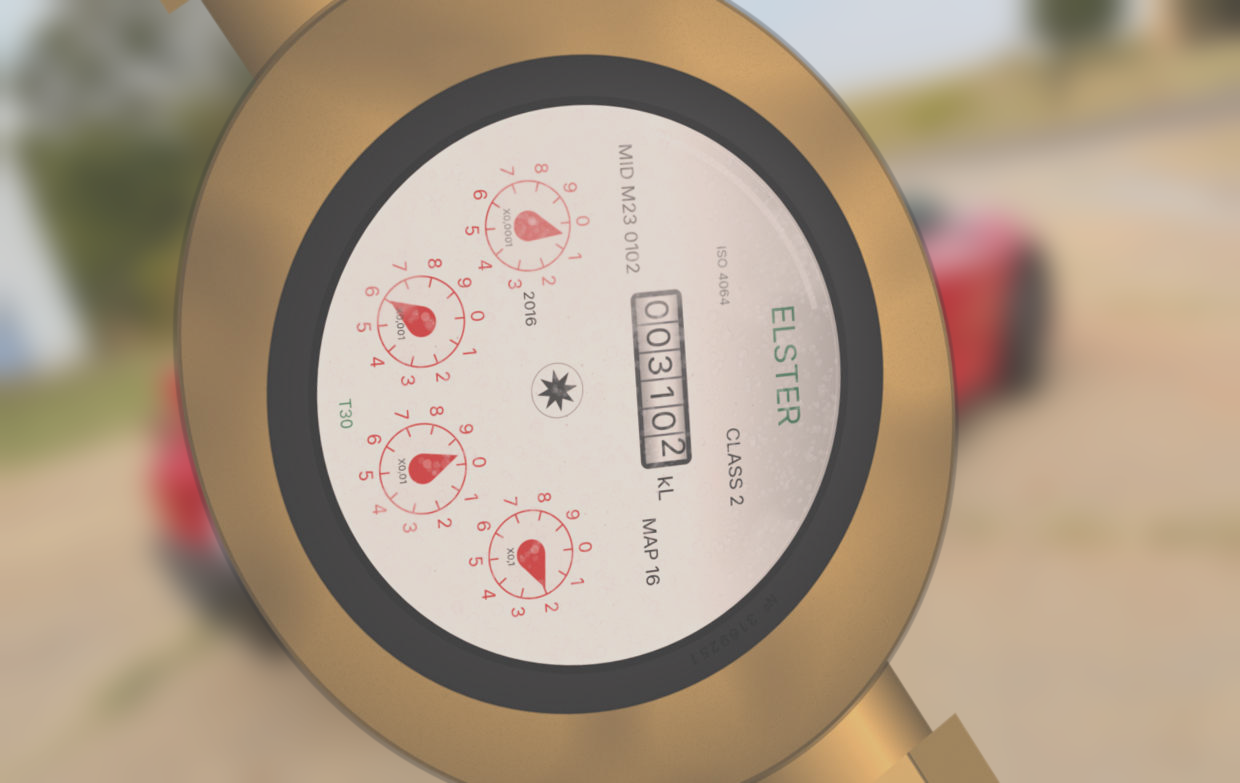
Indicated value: 3102.1960 kL
